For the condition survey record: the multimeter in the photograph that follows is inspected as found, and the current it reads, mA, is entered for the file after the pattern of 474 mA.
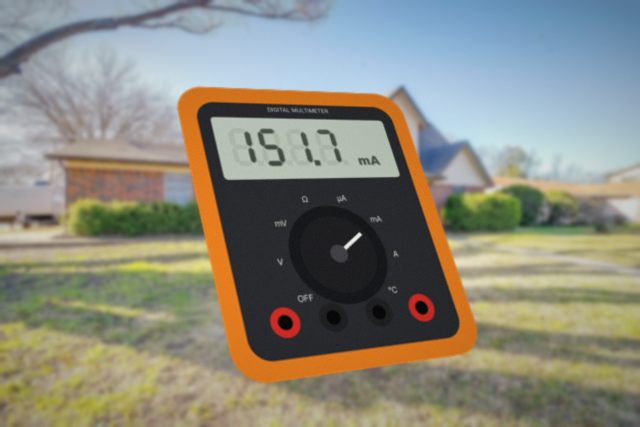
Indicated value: 151.7 mA
